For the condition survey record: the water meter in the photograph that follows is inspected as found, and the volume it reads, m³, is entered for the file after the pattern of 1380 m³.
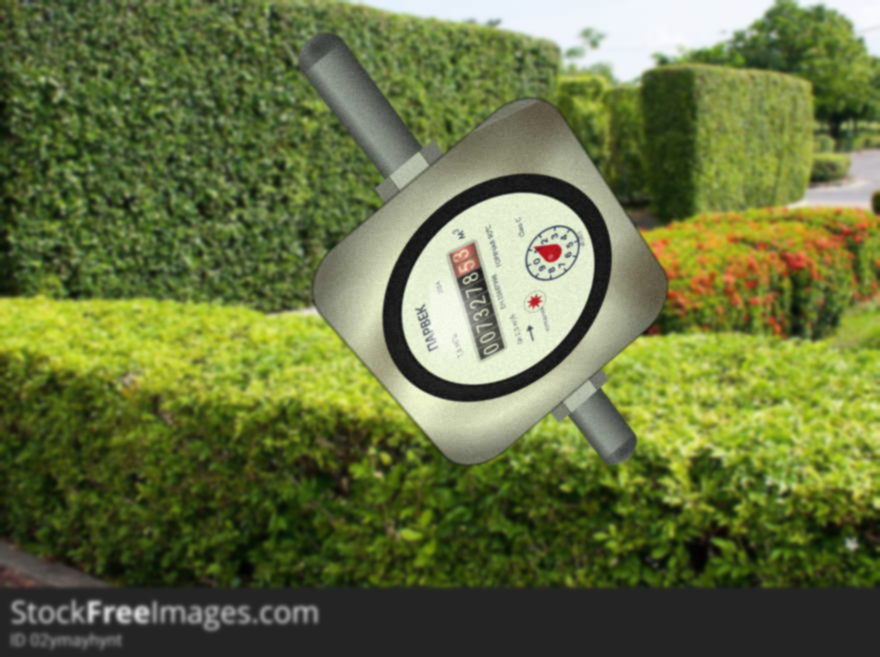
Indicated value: 73278.531 m³
